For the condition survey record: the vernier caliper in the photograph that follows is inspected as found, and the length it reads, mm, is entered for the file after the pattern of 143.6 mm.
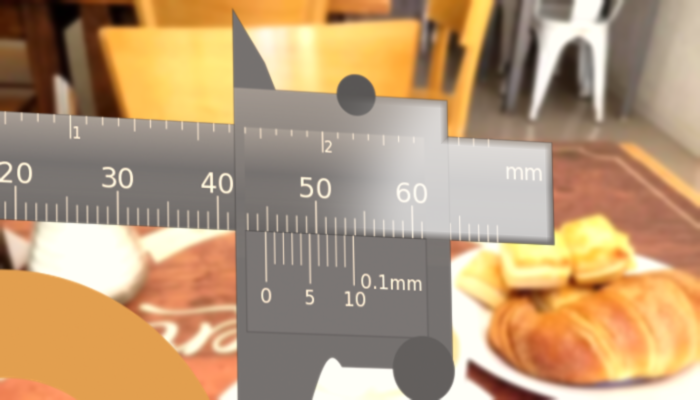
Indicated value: 44.8 mm
